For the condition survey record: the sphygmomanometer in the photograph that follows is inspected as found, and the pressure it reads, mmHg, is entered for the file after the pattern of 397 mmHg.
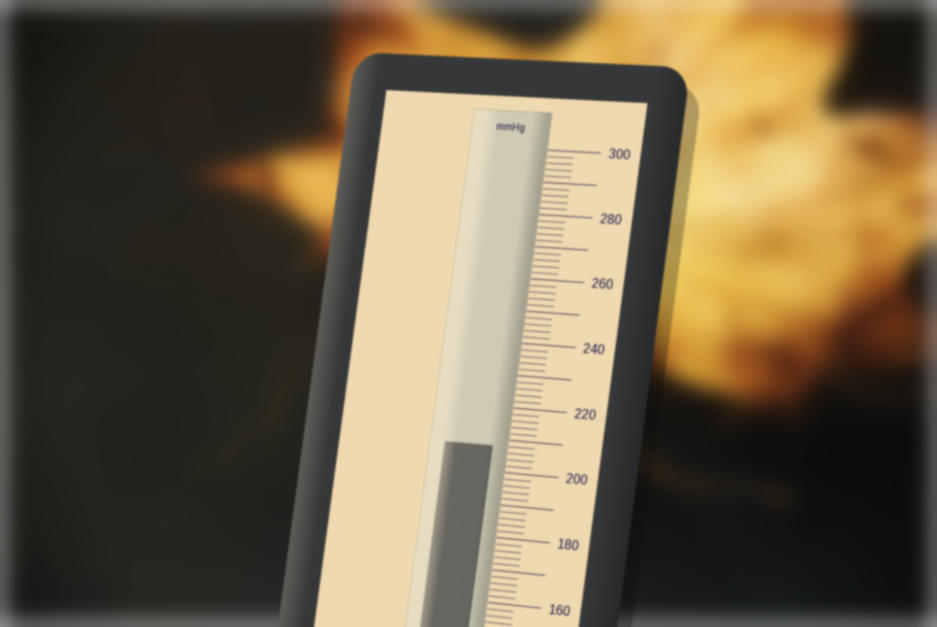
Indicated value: 208 mmHg
